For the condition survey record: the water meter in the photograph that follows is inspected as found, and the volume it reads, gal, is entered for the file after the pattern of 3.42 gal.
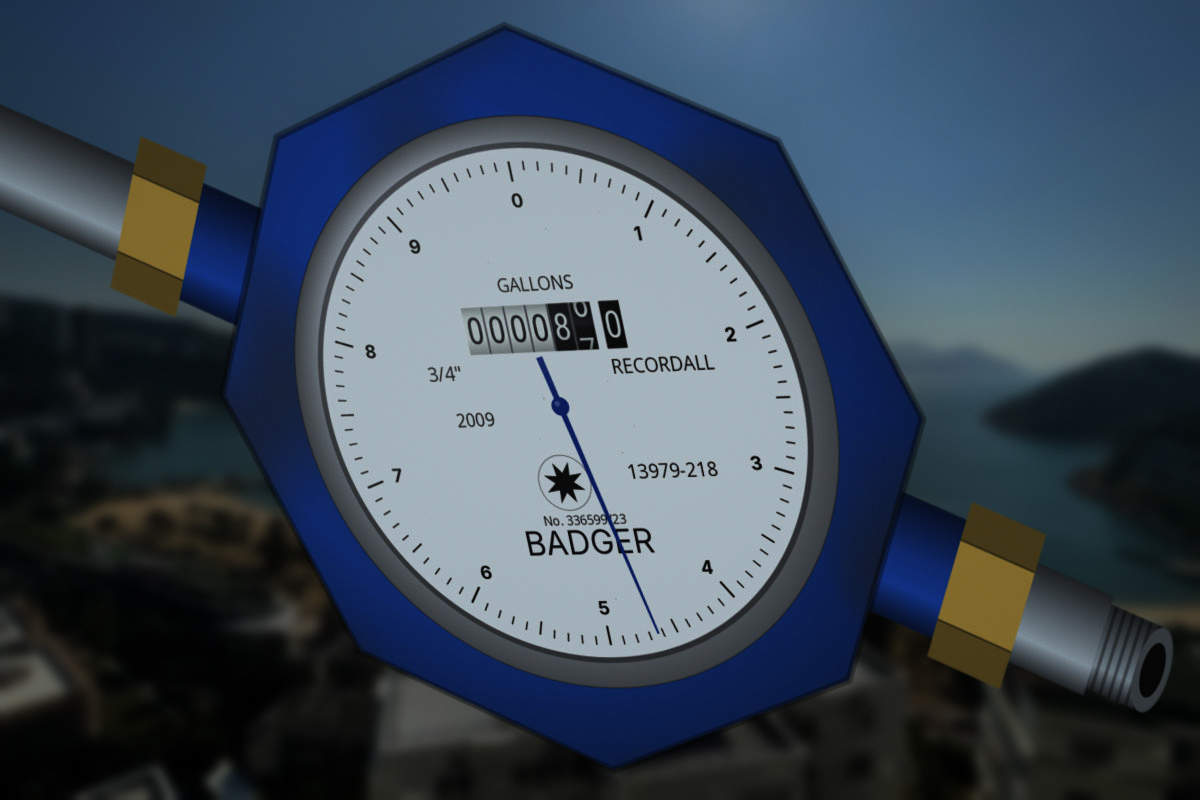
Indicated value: 864.6 gal
